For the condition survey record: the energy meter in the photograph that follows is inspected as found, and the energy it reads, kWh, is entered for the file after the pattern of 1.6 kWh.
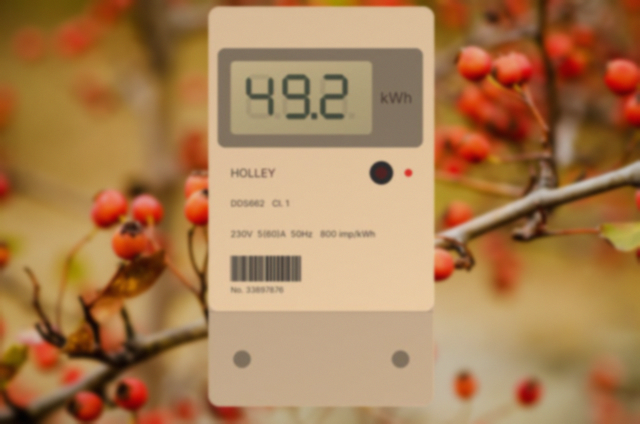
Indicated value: 49.2 kWh
